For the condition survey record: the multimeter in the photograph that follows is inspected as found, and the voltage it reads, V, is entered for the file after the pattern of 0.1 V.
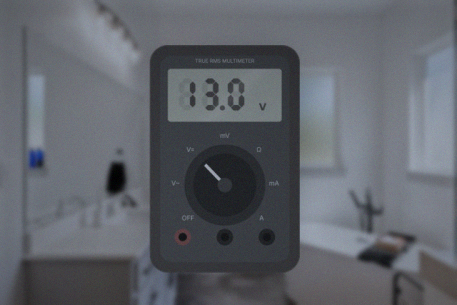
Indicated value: 13.0 V
